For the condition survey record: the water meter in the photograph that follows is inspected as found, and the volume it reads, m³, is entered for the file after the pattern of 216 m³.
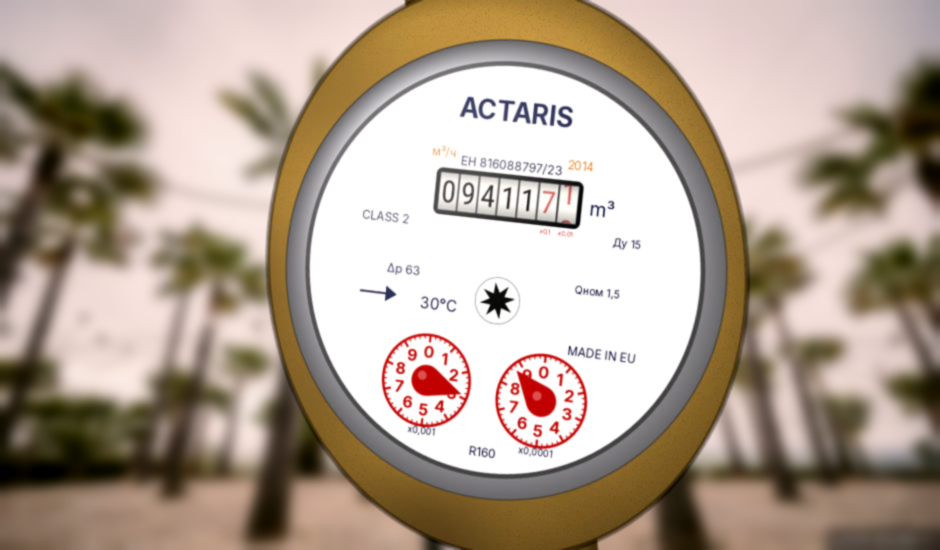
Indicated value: 9411.7128 m³
